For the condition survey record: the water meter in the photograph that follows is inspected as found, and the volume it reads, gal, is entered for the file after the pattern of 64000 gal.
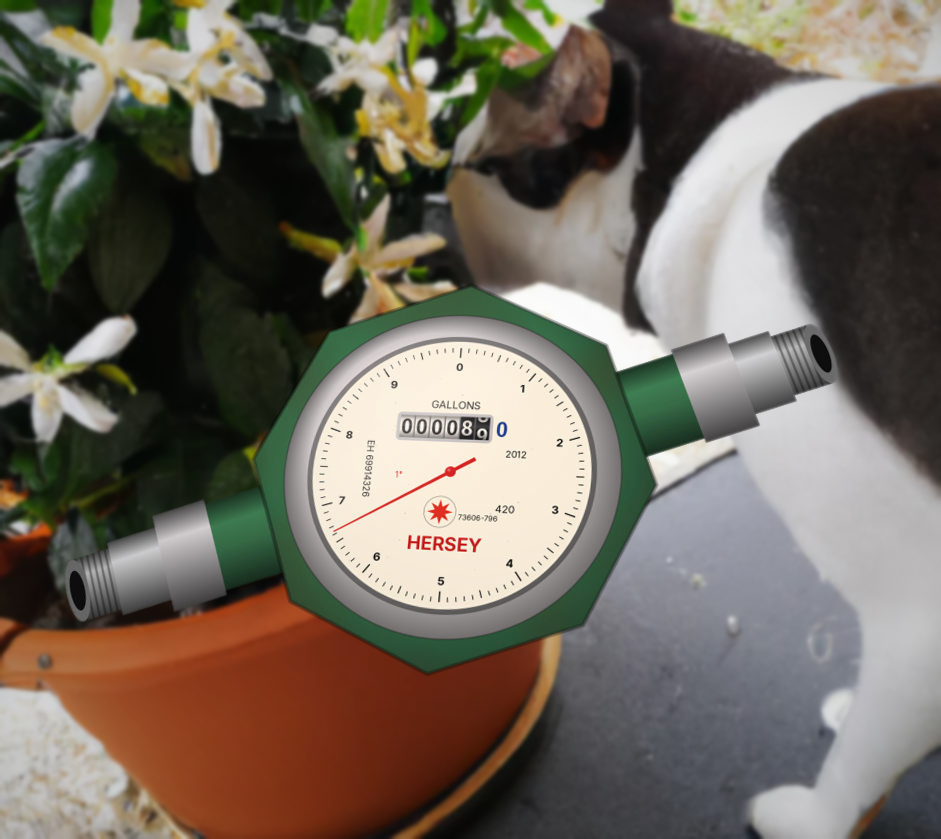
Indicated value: 886.6 gal
